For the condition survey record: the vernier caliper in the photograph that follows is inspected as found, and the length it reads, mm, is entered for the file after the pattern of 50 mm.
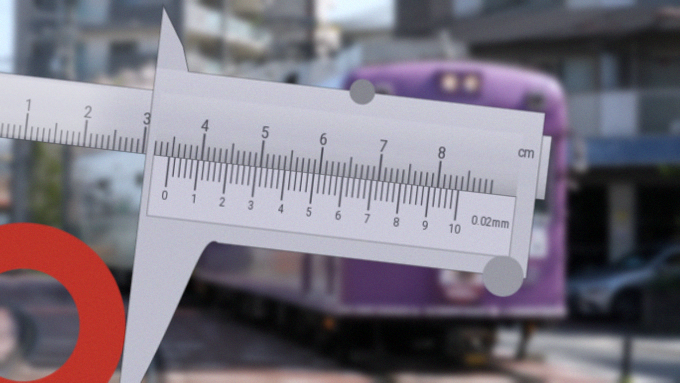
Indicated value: 34.5 mm
